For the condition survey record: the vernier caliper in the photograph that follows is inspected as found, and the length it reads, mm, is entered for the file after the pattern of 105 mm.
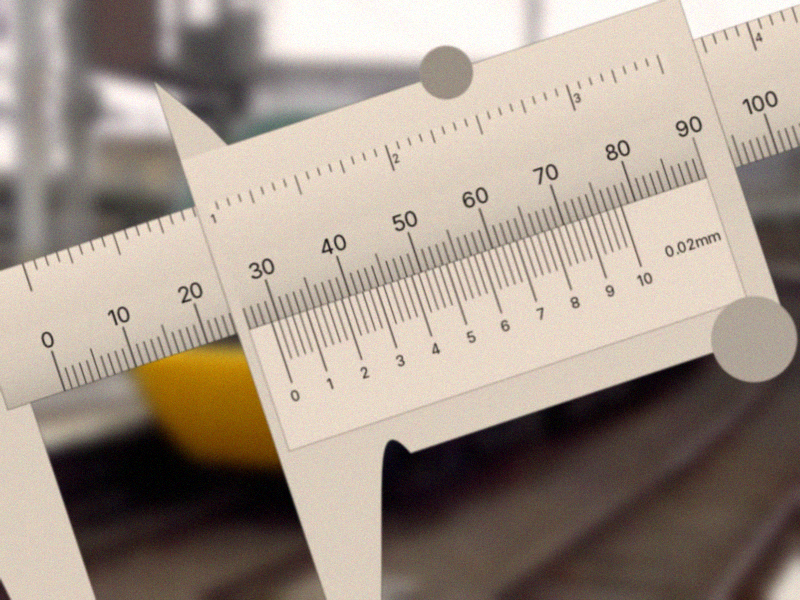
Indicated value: 29.0 mm
